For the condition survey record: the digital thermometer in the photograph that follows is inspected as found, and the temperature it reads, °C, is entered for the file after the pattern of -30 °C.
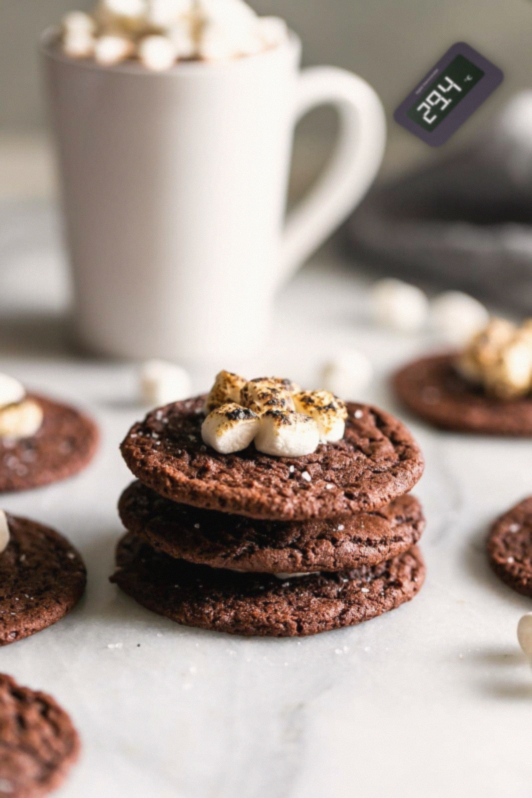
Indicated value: 29.4 °C
